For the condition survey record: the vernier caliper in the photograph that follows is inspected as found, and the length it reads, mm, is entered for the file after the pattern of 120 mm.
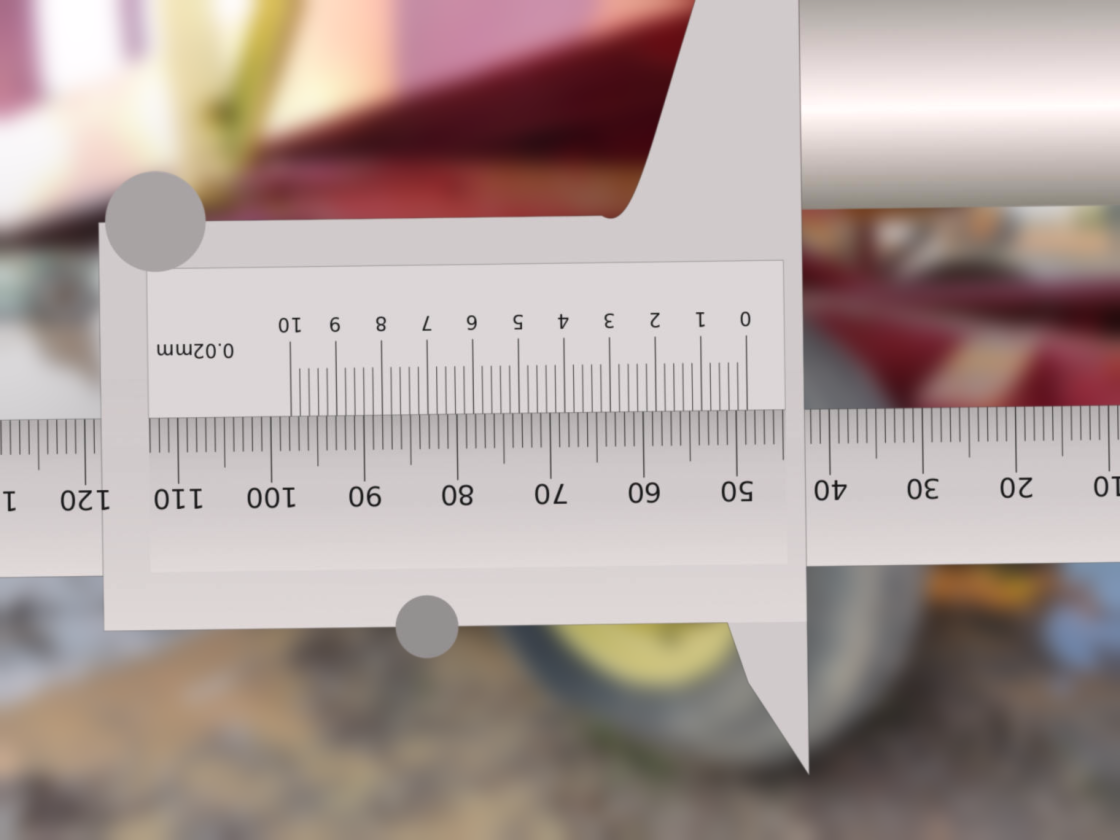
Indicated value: 48.8 mm
